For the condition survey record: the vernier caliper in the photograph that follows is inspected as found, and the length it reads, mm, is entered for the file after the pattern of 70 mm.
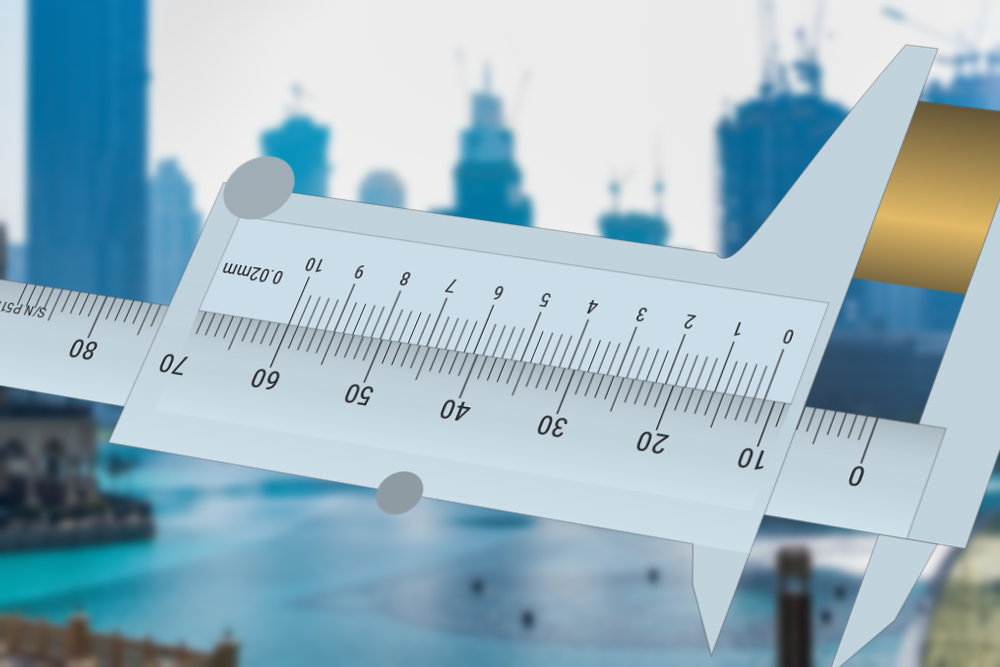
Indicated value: 11.0 mm
